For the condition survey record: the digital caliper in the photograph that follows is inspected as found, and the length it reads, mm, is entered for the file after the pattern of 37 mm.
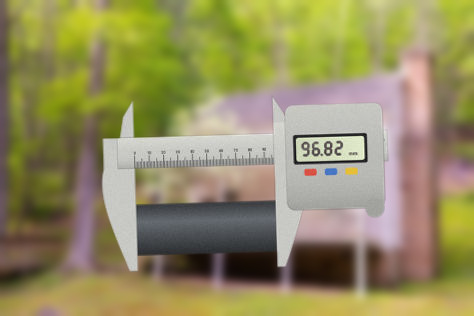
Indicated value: 96.82 mm
